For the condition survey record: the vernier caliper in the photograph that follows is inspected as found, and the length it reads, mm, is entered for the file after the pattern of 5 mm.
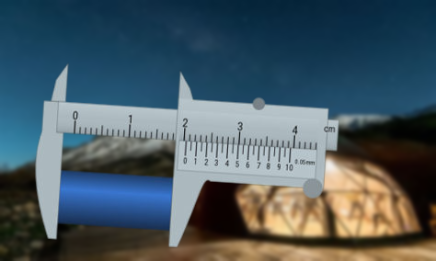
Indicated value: 20.4 mm
